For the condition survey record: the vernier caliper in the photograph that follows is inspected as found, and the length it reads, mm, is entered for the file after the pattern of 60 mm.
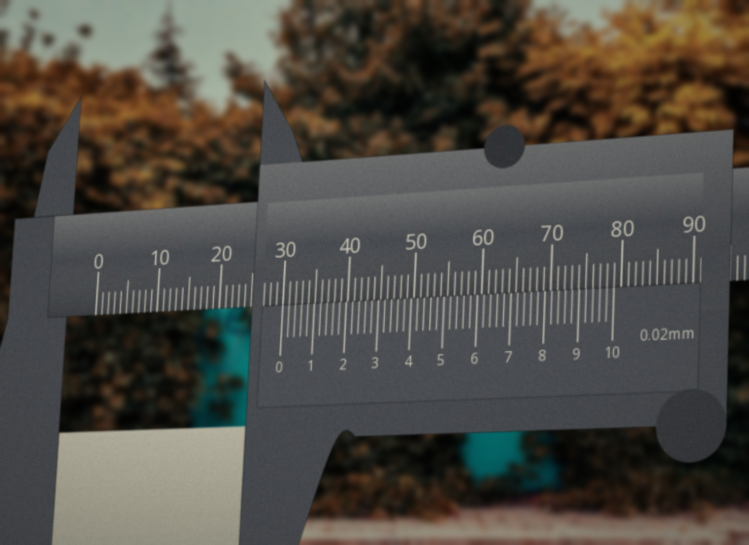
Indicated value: 30.0 mm
